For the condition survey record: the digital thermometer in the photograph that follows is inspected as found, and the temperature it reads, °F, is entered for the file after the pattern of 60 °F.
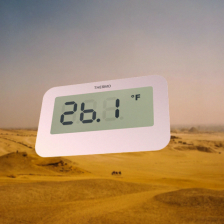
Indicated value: 26.1 °F
